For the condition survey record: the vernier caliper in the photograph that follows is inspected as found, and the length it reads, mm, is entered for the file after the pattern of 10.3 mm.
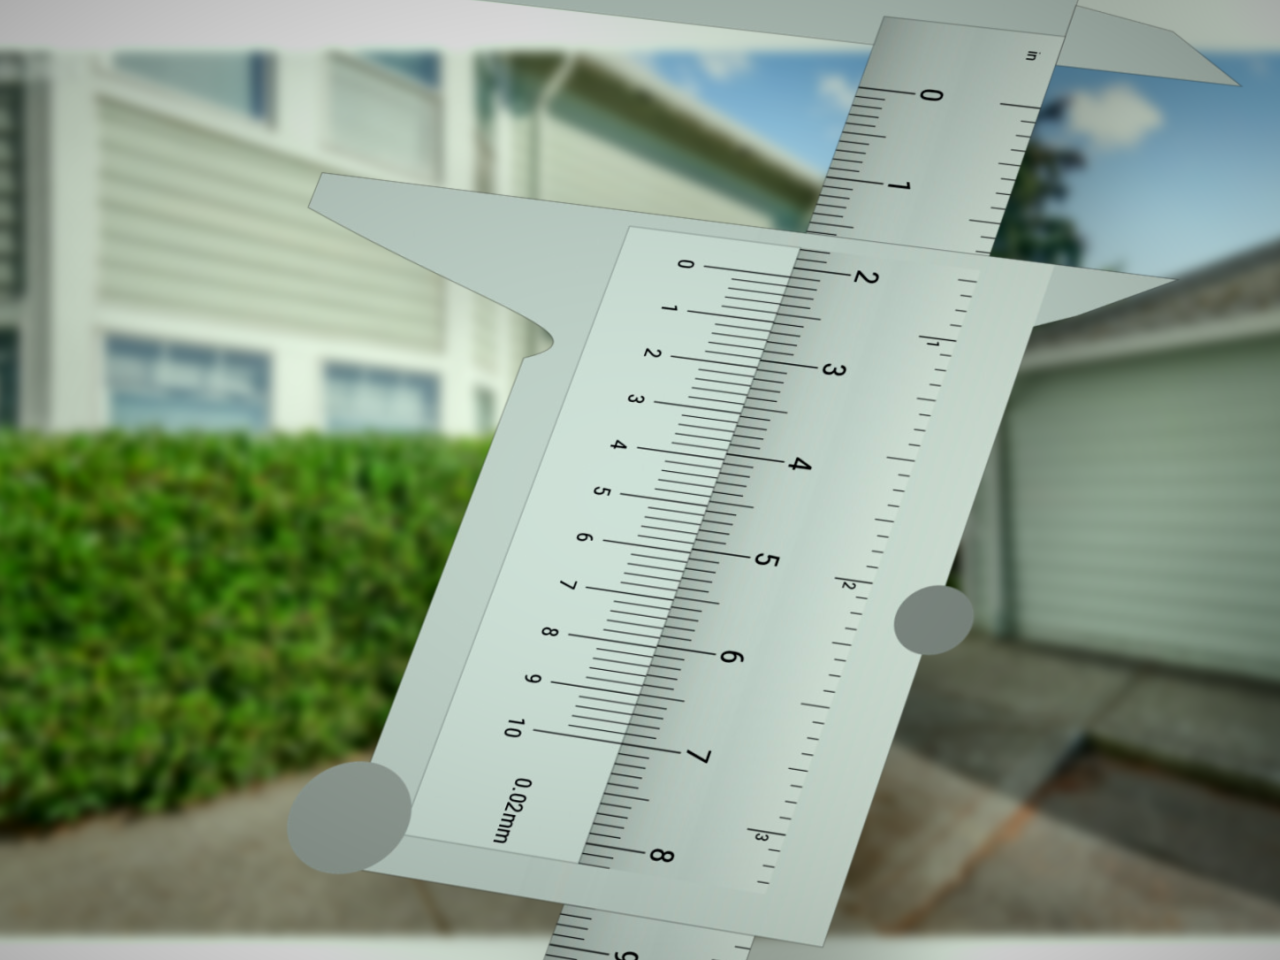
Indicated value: 21.0 mm
